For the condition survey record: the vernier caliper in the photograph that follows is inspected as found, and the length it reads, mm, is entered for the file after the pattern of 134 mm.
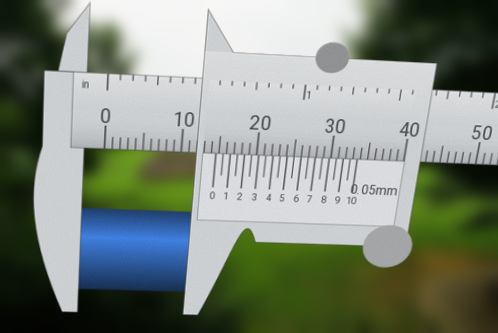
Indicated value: 14.6 mm
